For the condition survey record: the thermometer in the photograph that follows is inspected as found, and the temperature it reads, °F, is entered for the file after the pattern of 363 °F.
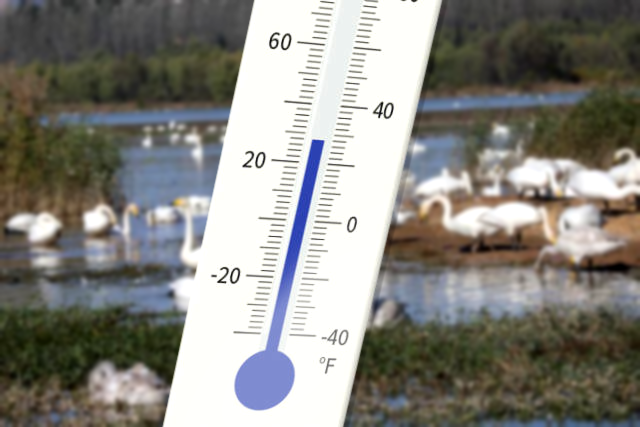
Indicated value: 28 °F
